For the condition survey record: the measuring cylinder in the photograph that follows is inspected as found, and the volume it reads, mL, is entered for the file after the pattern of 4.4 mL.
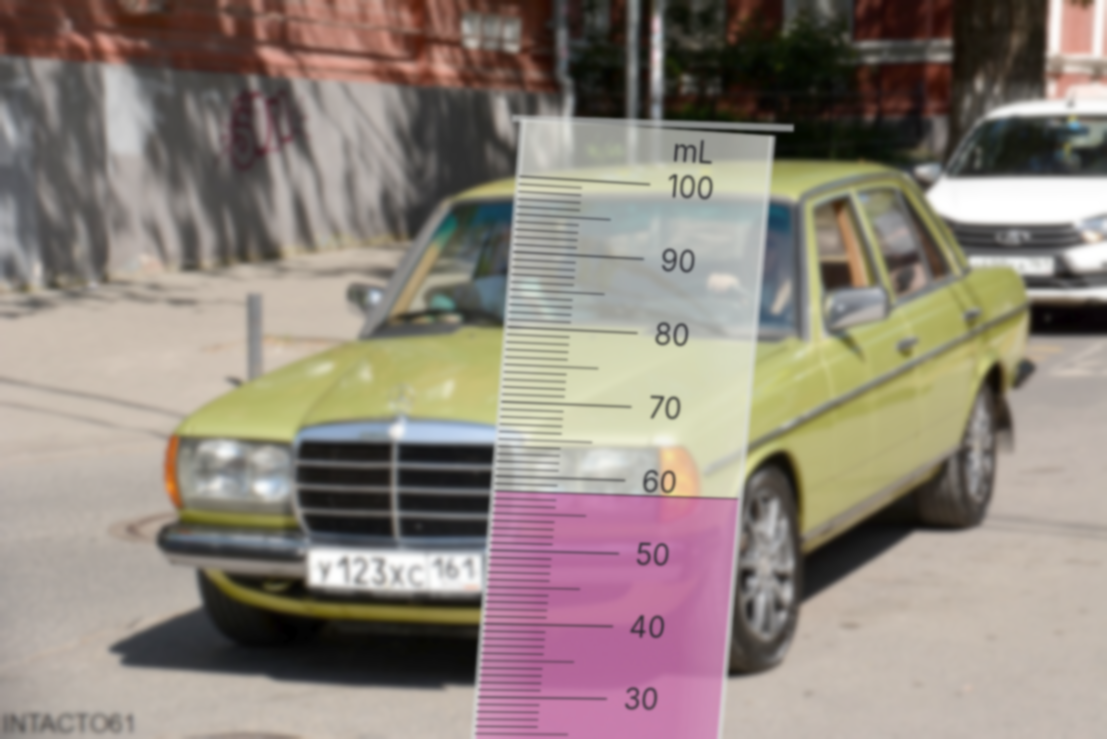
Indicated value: 58 mL
